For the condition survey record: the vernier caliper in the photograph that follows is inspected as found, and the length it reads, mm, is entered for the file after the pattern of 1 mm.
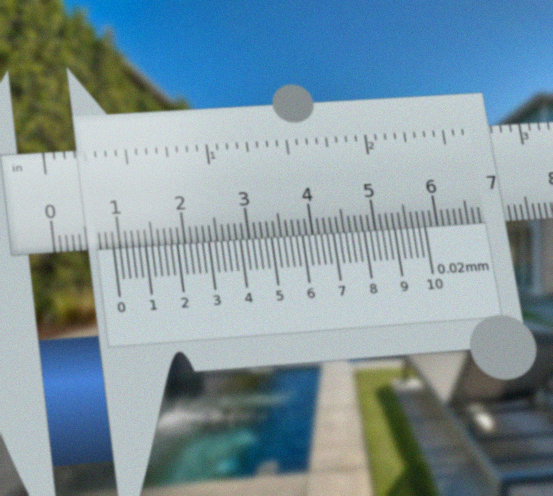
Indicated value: 9.0 mm
